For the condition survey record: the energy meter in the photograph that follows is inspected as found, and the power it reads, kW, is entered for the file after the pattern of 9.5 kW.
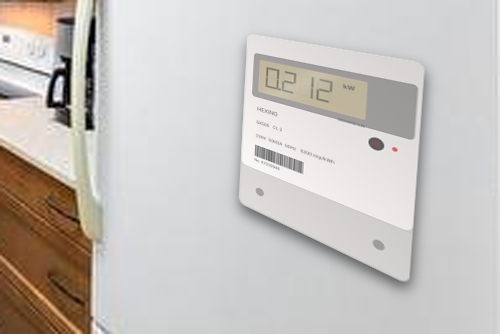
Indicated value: 0.212 kW
